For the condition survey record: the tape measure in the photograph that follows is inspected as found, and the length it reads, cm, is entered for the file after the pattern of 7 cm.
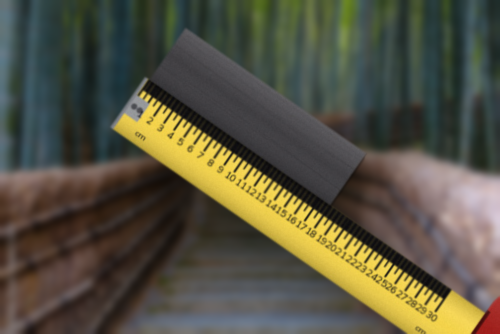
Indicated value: 18 cm
